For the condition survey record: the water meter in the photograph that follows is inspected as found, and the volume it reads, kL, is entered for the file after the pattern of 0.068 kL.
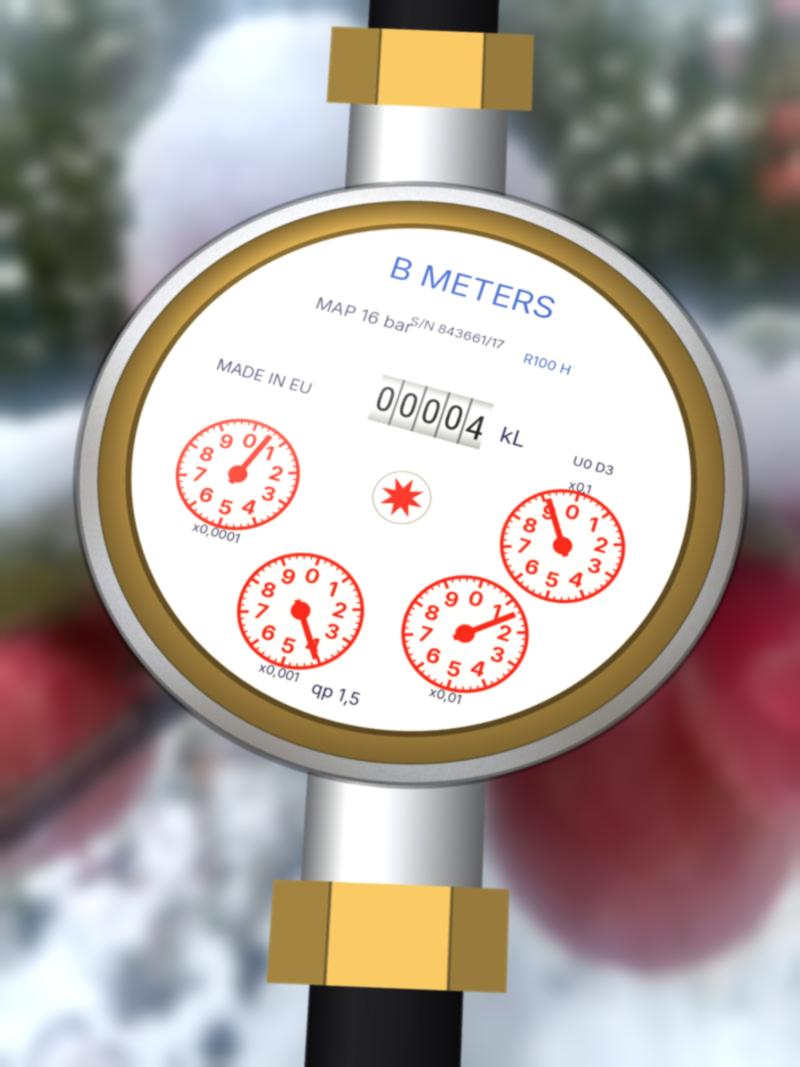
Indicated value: 3.9140 kL
